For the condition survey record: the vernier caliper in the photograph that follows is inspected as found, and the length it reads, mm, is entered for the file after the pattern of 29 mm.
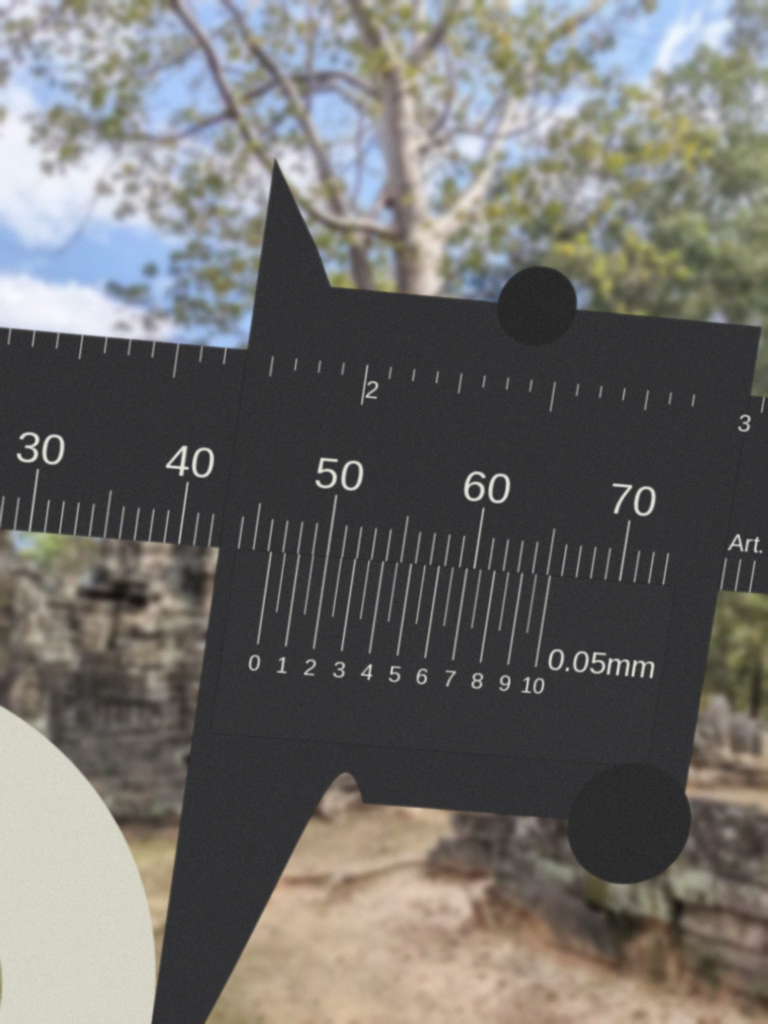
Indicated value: 46.2 mm
